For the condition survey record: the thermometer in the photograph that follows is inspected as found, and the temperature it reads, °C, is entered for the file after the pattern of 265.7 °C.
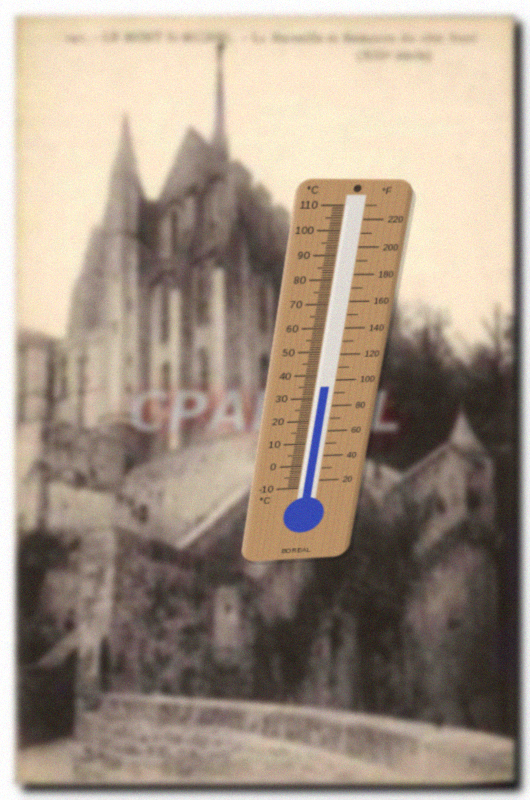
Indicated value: 35 °C
